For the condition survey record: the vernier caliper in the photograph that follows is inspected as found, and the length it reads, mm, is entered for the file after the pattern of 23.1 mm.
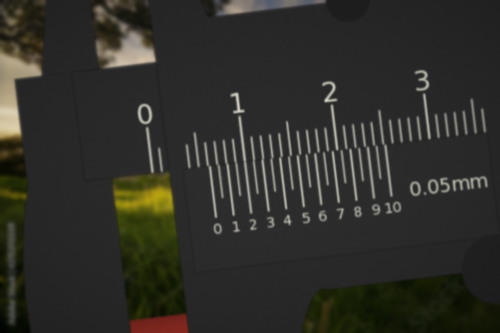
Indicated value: 6.2 mm
